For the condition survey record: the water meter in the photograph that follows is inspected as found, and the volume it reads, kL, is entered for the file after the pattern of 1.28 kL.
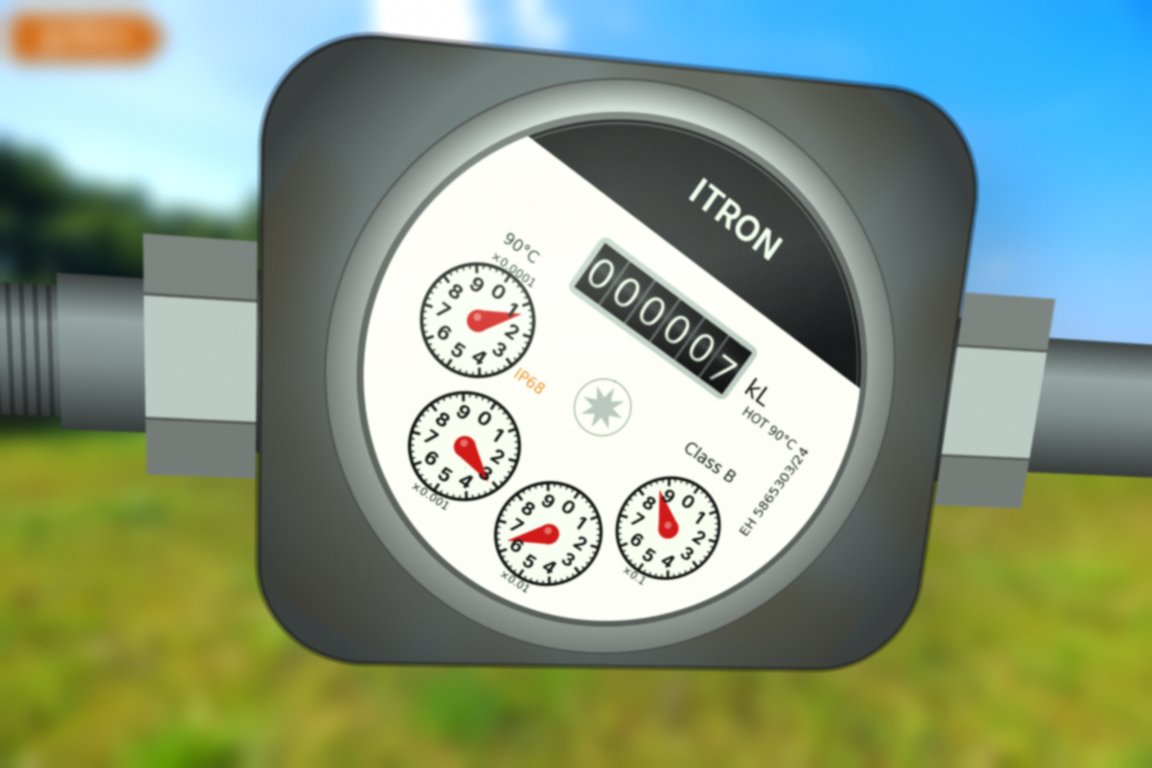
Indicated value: 6.8631 kL
